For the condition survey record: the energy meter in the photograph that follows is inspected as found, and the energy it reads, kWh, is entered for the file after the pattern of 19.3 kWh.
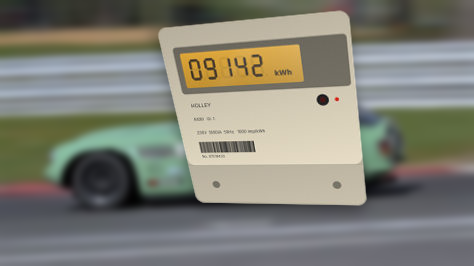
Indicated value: 9142 kWh
